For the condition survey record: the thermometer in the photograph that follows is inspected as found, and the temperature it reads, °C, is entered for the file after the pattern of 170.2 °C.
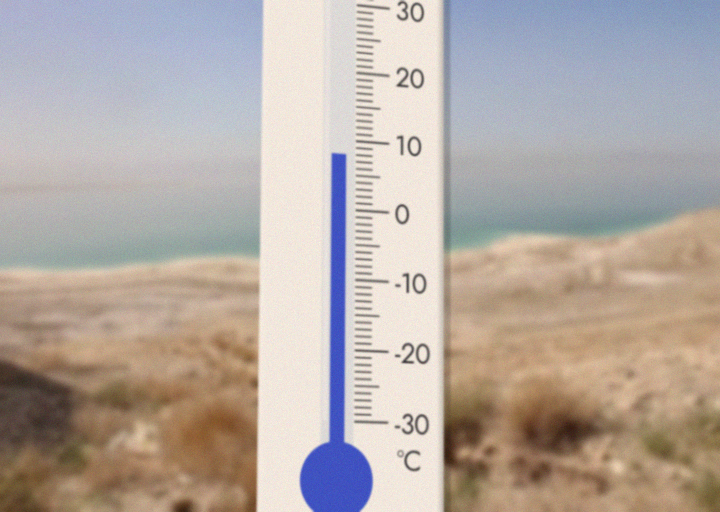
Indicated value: 8 °C
